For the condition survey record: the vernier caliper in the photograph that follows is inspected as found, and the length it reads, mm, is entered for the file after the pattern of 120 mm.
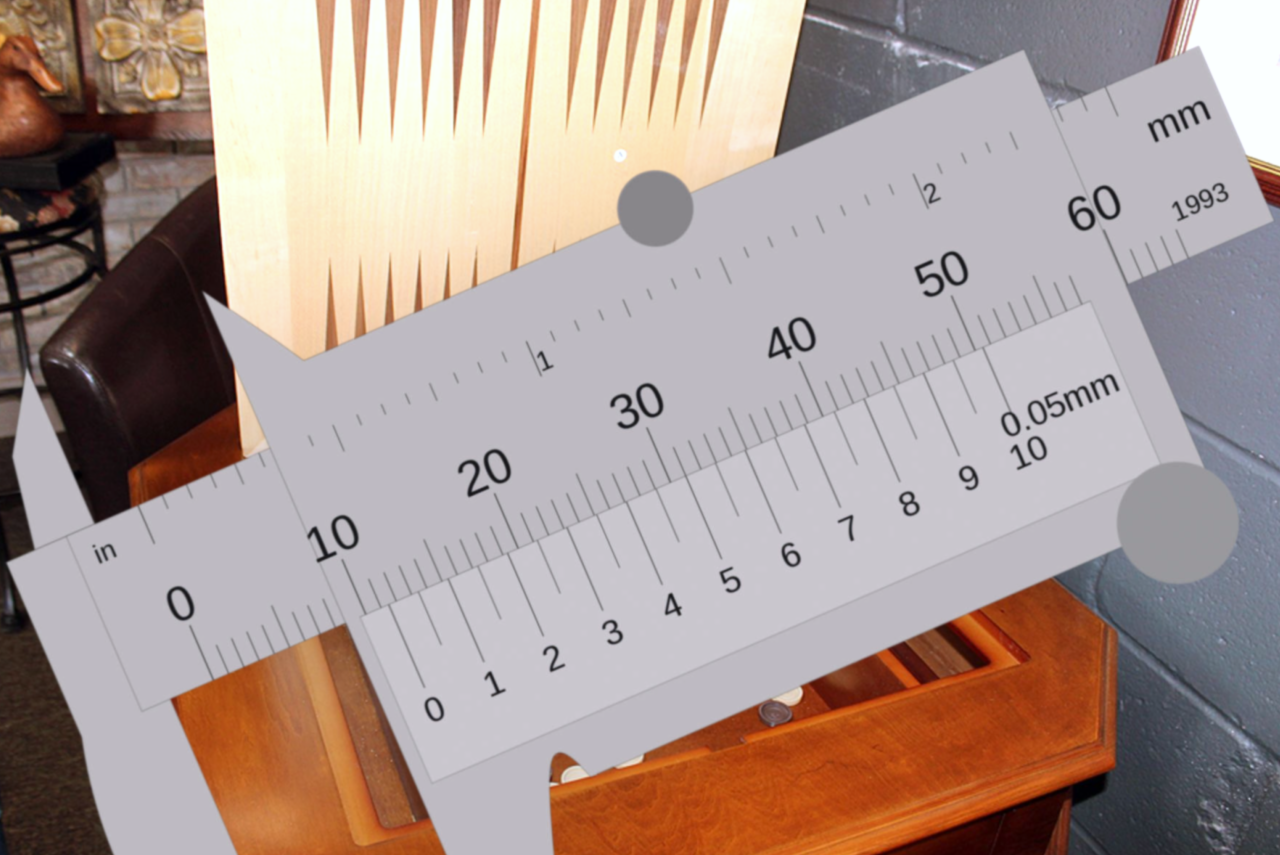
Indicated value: 11.5 mm
